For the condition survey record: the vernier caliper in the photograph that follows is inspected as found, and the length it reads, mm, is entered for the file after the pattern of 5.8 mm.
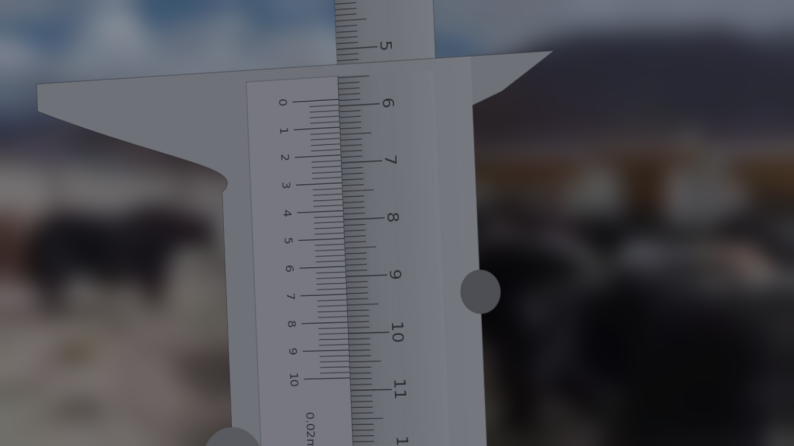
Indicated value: 58.8 mm
